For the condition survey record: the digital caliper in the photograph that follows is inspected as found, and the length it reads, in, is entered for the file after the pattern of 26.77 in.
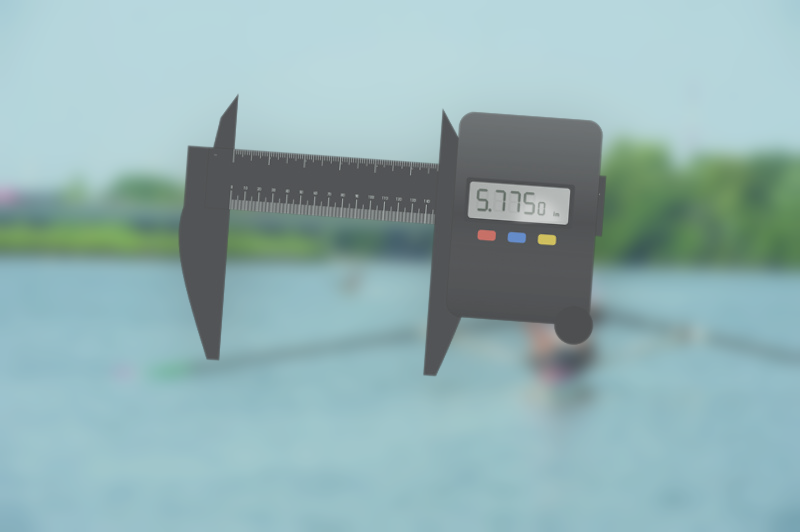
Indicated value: 5.7750 in
